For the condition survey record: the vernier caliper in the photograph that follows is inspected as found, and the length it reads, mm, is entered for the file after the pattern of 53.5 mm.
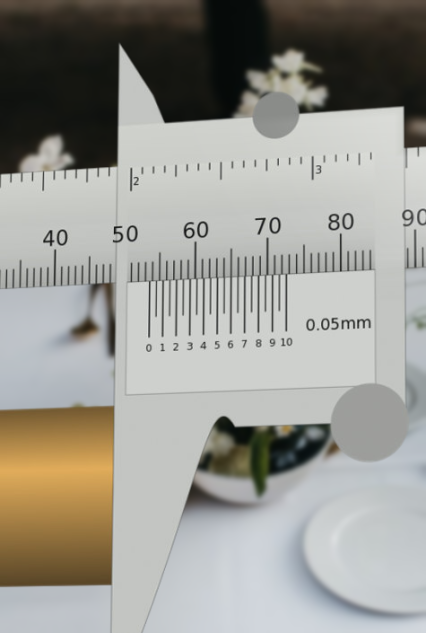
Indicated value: 53.6 mm
